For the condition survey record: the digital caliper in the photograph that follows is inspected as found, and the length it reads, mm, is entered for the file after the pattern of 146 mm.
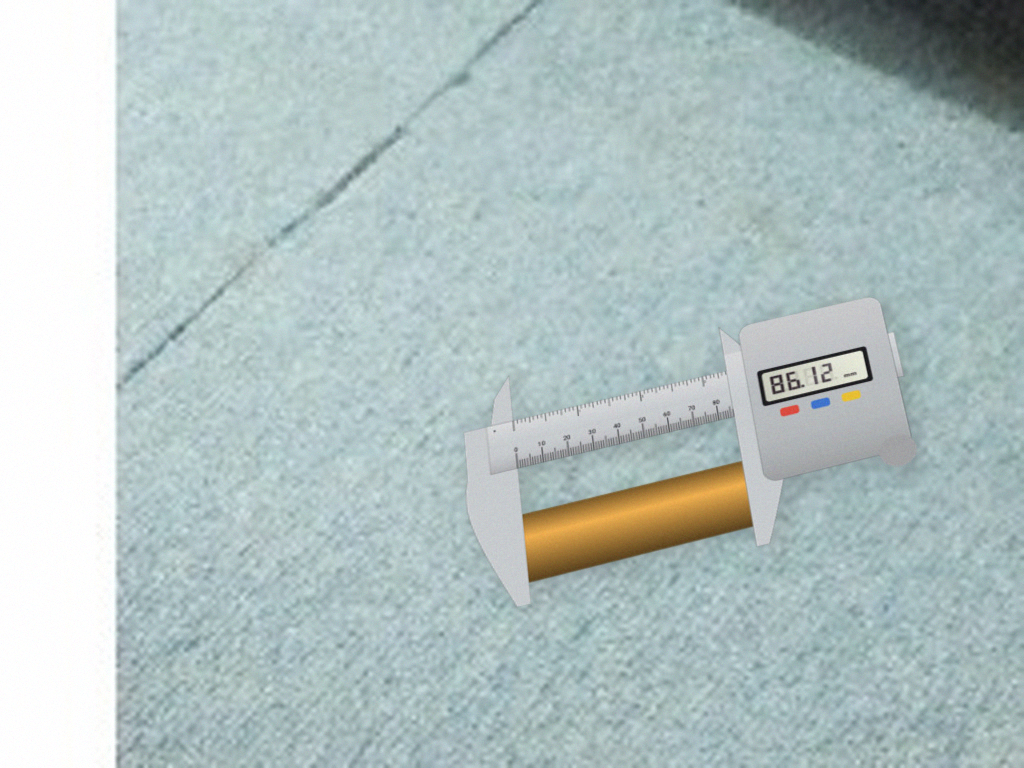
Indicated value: 86.12 mm
